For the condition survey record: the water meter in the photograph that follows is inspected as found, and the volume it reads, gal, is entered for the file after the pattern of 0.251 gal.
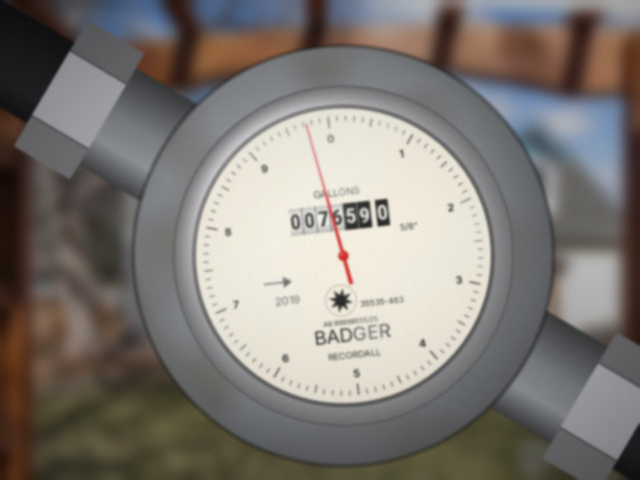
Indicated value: 76589.7 gal
